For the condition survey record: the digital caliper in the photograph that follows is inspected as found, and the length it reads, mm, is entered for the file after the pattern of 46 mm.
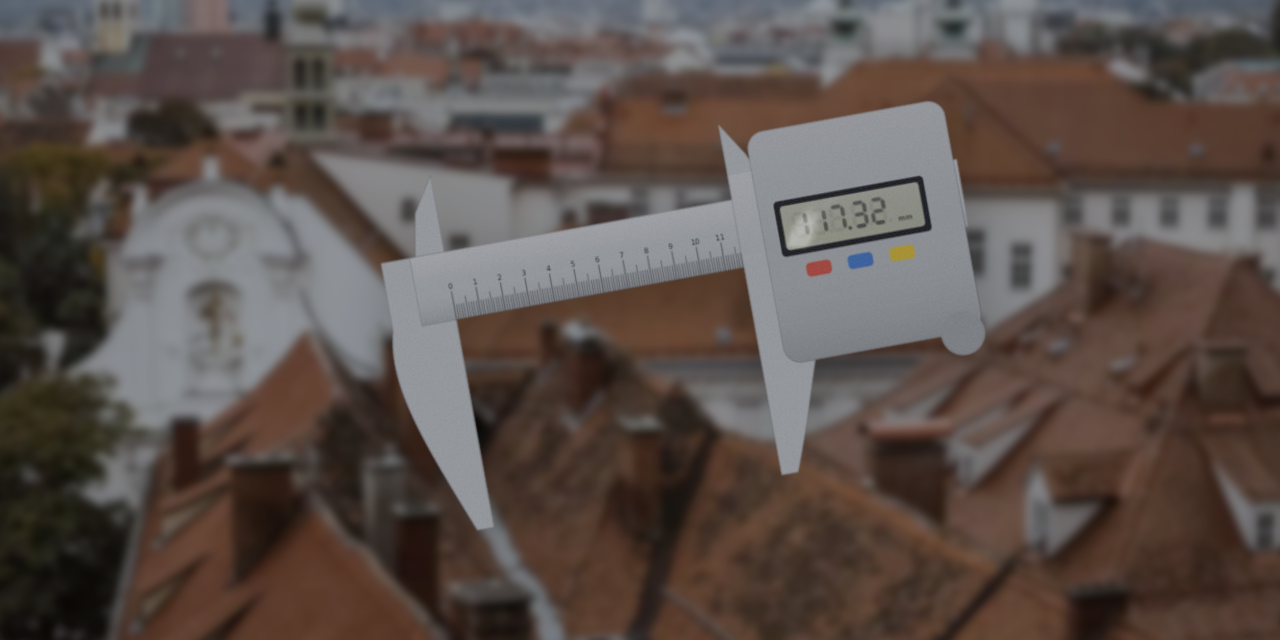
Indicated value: 117.32 mm
